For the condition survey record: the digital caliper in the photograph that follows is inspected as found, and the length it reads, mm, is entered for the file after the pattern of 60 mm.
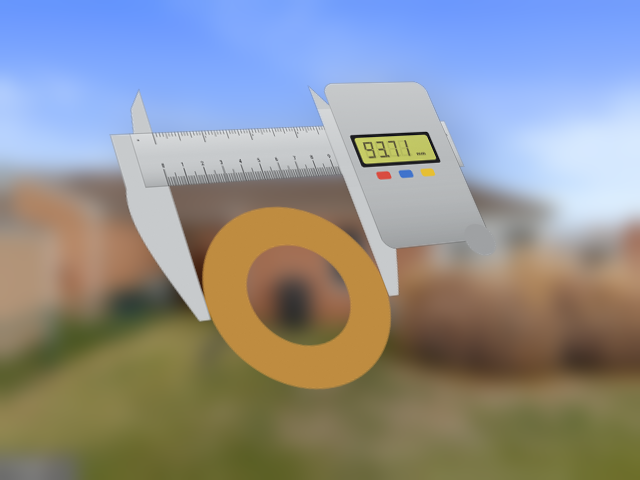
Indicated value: 93.71 mm
